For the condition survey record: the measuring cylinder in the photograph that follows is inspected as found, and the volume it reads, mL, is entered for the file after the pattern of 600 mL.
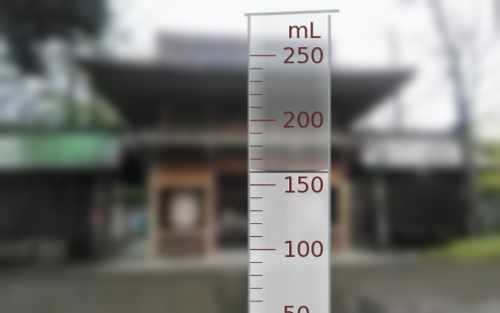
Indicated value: 160 mL
